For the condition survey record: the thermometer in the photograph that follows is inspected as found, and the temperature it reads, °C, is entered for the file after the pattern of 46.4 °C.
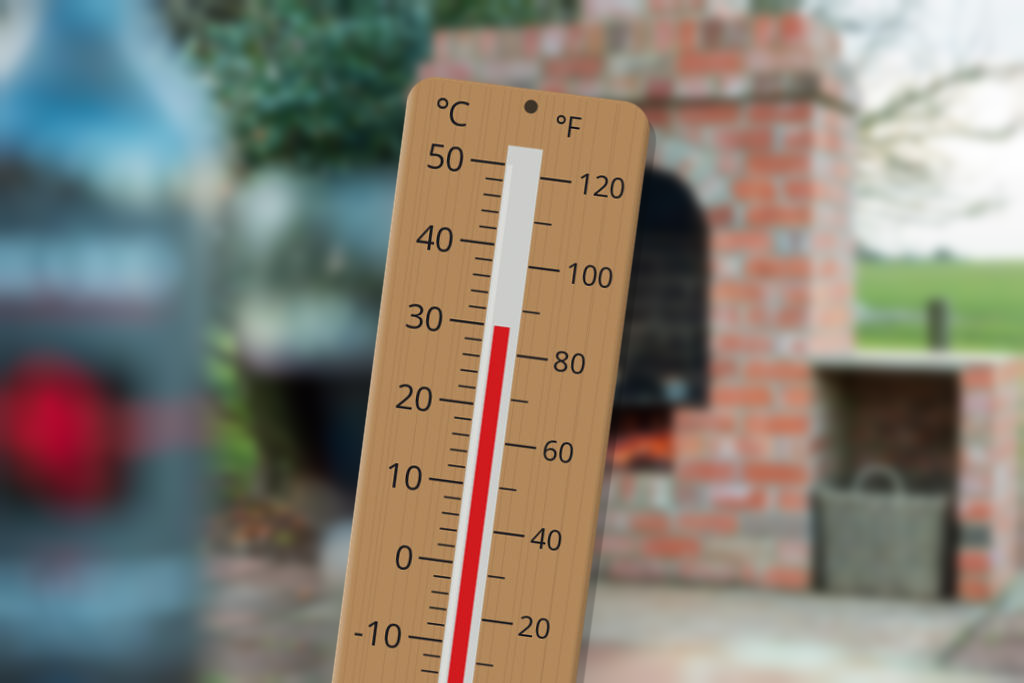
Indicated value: 30 °C
